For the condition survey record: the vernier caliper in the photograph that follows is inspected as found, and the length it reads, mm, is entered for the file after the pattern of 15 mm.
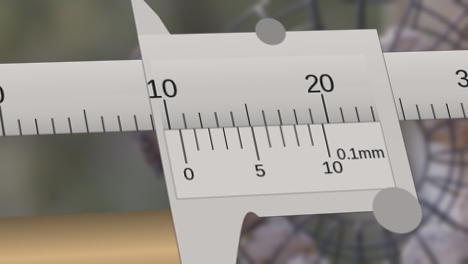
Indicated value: 10.6 mm
